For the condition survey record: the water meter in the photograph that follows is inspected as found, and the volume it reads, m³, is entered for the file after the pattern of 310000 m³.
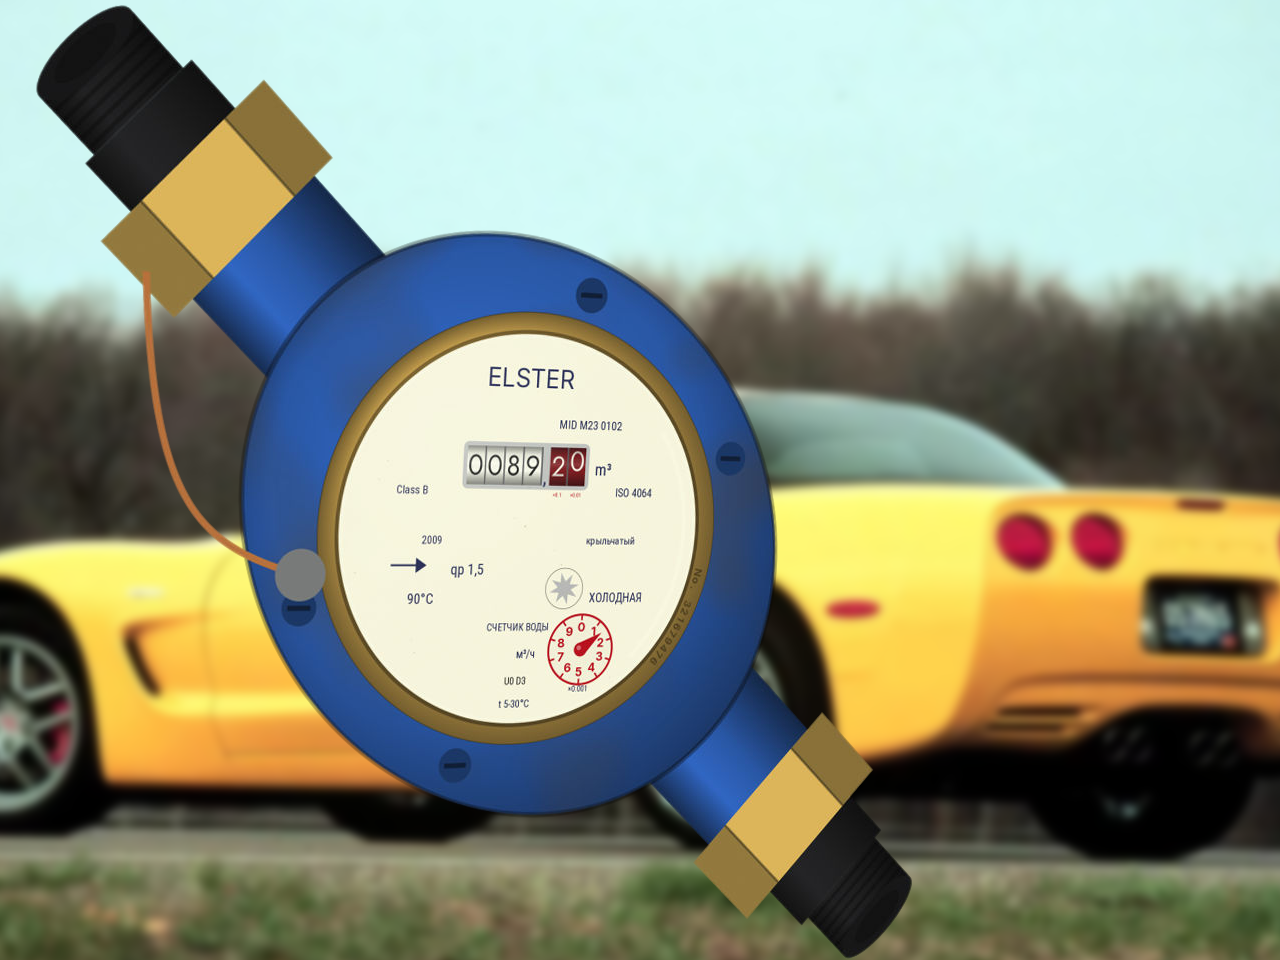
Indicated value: 89.201 m³
